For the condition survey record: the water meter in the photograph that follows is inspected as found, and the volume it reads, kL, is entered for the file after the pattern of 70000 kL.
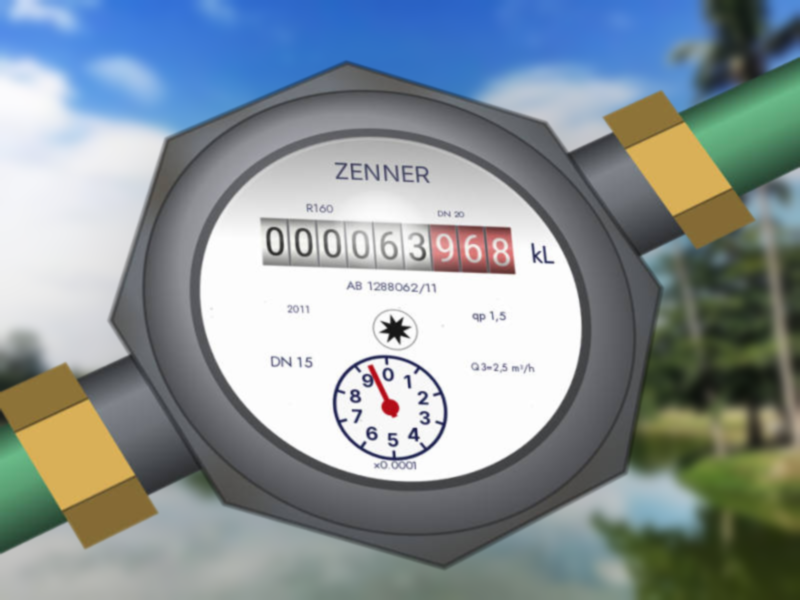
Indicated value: 63.9679 kL
